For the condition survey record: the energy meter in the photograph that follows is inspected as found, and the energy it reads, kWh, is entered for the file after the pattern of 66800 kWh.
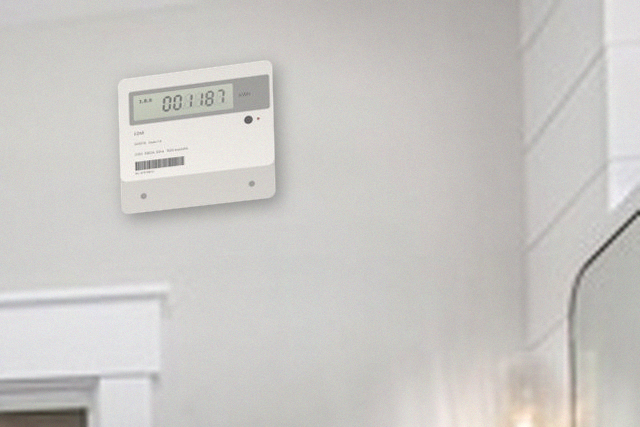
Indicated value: 1187 kWh
